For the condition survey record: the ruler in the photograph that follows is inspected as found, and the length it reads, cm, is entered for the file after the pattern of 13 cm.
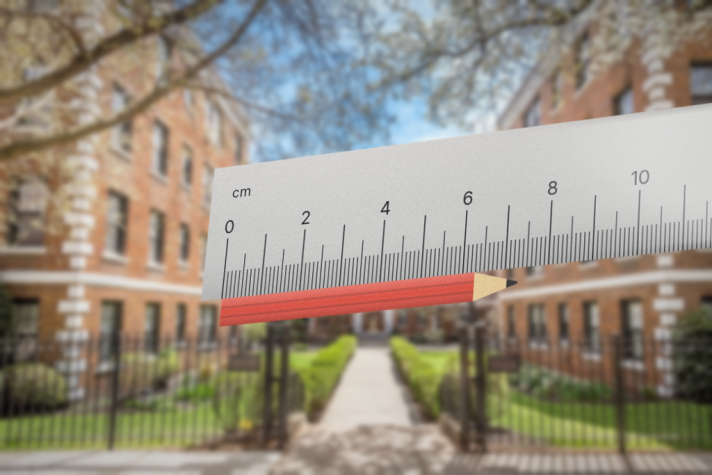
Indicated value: 7.3 cm
